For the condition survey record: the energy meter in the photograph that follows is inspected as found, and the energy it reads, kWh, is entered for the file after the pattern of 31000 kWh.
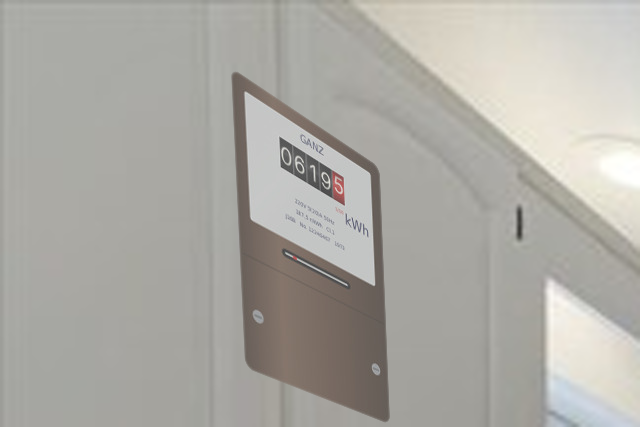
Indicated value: 619.5 kWh
